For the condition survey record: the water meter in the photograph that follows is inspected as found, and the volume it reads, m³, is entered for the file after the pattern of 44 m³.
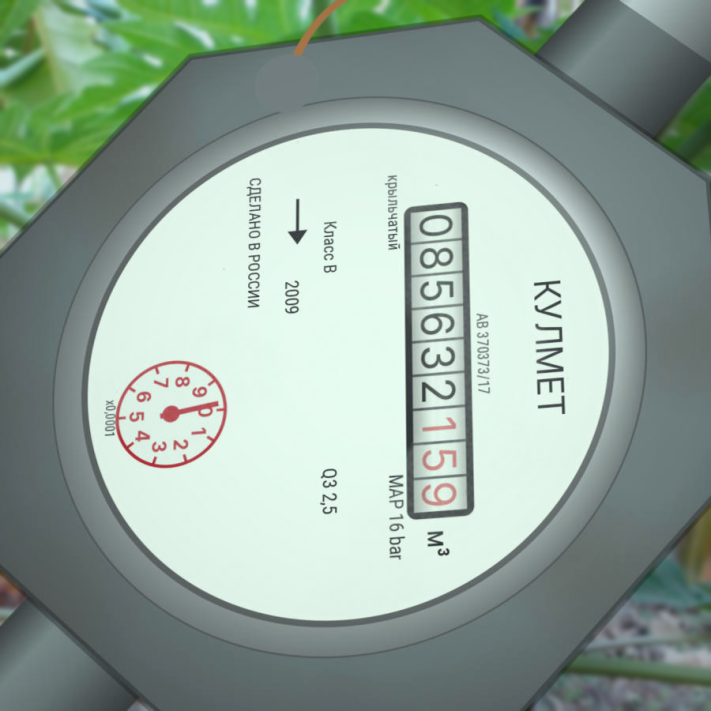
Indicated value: 85632.1589 m³
